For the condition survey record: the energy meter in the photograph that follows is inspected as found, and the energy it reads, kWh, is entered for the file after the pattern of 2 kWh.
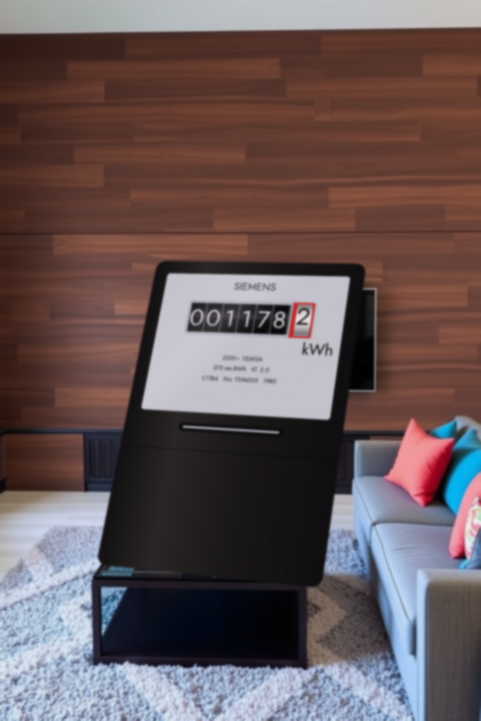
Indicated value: 1178.2 kWh
